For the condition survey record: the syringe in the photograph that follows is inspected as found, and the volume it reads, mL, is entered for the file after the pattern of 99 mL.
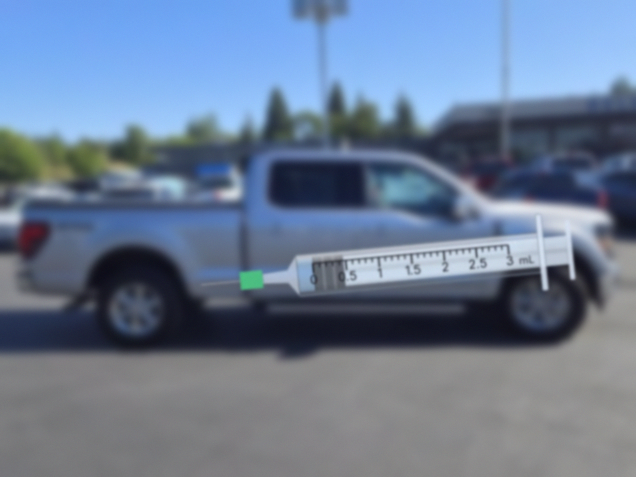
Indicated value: 0 mL
